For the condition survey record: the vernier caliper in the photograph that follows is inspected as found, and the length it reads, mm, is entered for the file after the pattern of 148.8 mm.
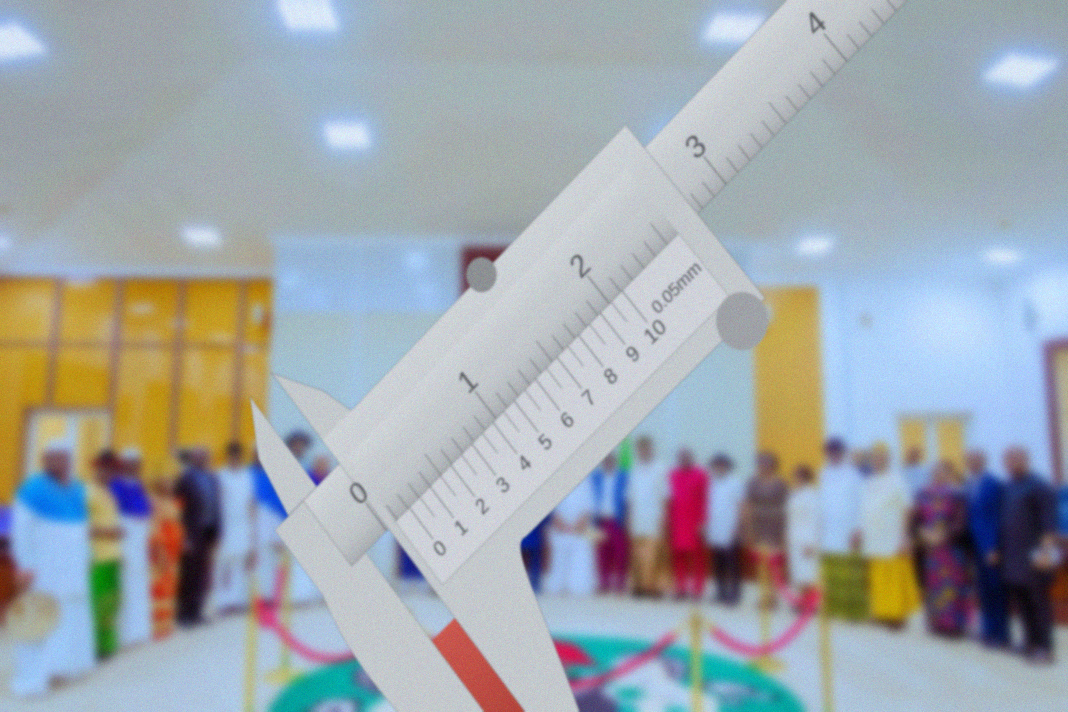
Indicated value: 2.1 mm
